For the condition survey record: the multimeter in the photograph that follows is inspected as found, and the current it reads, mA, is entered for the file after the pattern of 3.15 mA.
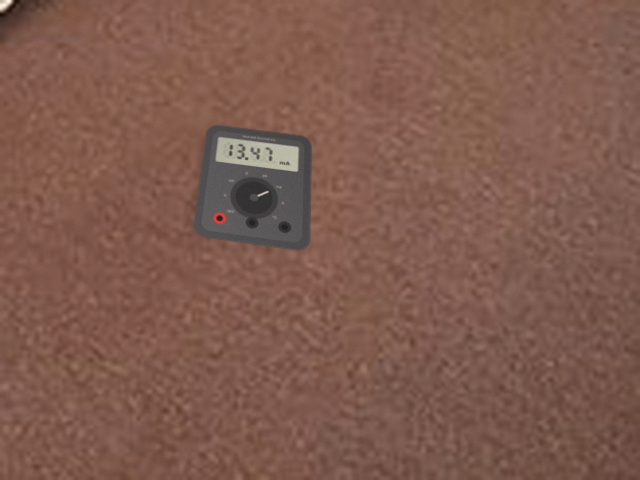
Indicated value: 13.47 mA
